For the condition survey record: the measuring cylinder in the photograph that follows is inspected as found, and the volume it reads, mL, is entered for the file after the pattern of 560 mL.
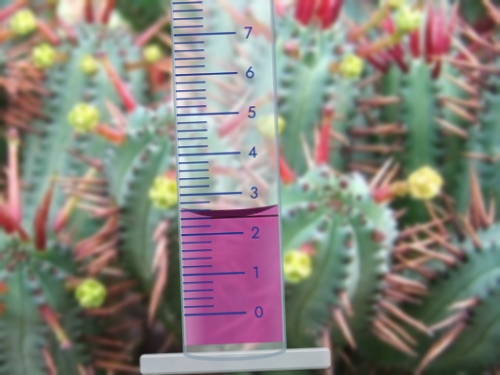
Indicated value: 2.4 mL
